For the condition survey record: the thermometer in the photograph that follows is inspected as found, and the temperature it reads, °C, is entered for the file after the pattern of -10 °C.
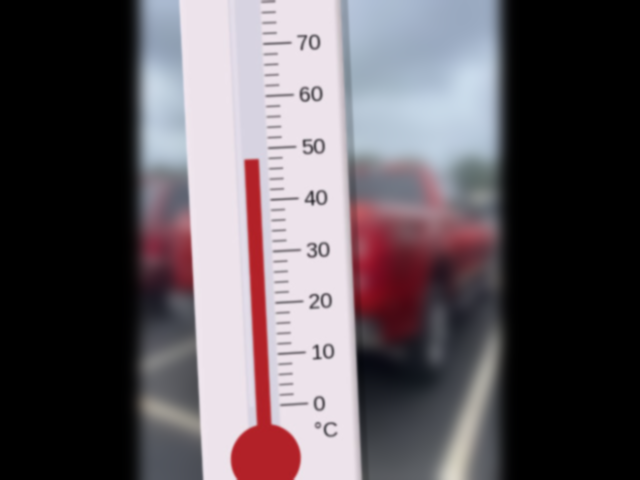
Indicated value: 48 °C
